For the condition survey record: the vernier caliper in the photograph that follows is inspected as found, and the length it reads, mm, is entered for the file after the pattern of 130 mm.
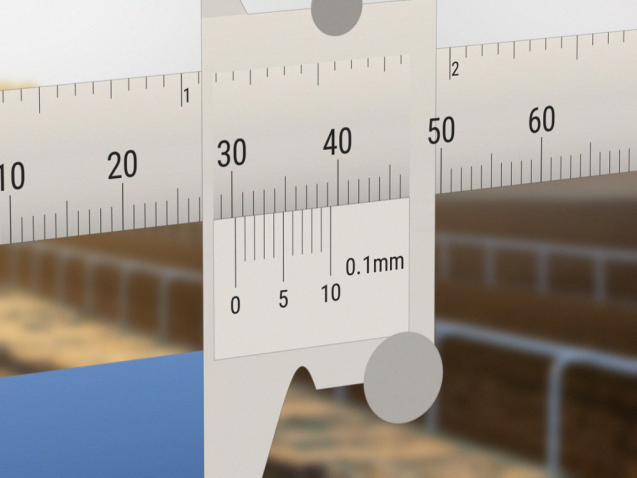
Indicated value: 30.3 mm
